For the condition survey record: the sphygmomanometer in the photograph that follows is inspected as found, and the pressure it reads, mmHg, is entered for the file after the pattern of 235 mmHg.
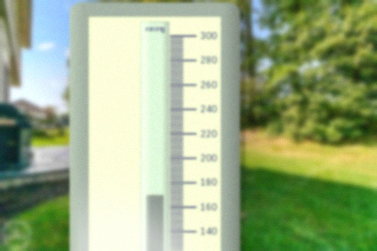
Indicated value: 170 mmHg
